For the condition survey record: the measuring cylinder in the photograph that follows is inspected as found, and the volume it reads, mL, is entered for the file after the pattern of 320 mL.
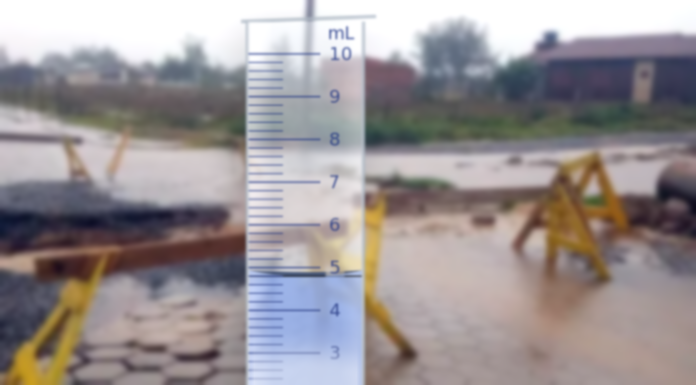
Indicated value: 4.8 mL
